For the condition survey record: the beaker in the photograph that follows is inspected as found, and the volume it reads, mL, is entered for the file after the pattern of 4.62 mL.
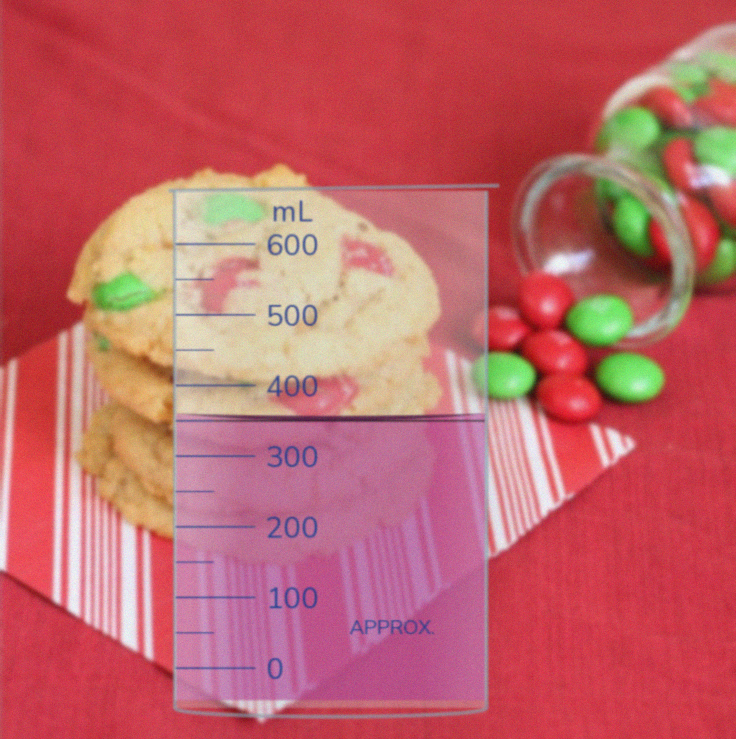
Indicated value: 350 mL
